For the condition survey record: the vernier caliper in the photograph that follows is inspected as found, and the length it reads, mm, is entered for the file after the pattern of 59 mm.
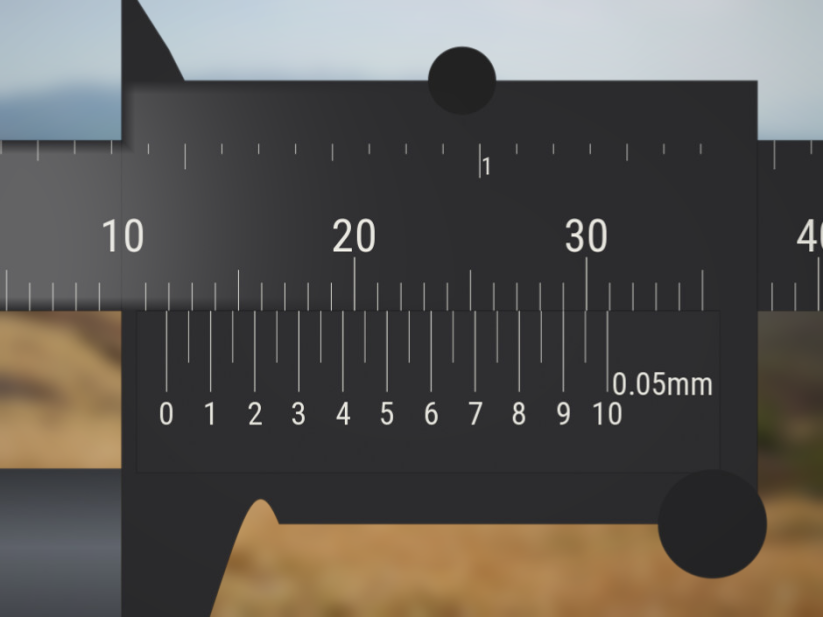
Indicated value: 11.90 mm
